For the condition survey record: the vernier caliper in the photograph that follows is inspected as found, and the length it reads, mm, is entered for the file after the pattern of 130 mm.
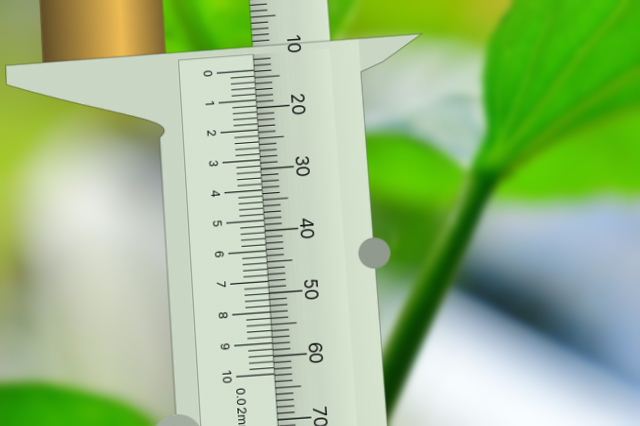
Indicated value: 13.8 mm
